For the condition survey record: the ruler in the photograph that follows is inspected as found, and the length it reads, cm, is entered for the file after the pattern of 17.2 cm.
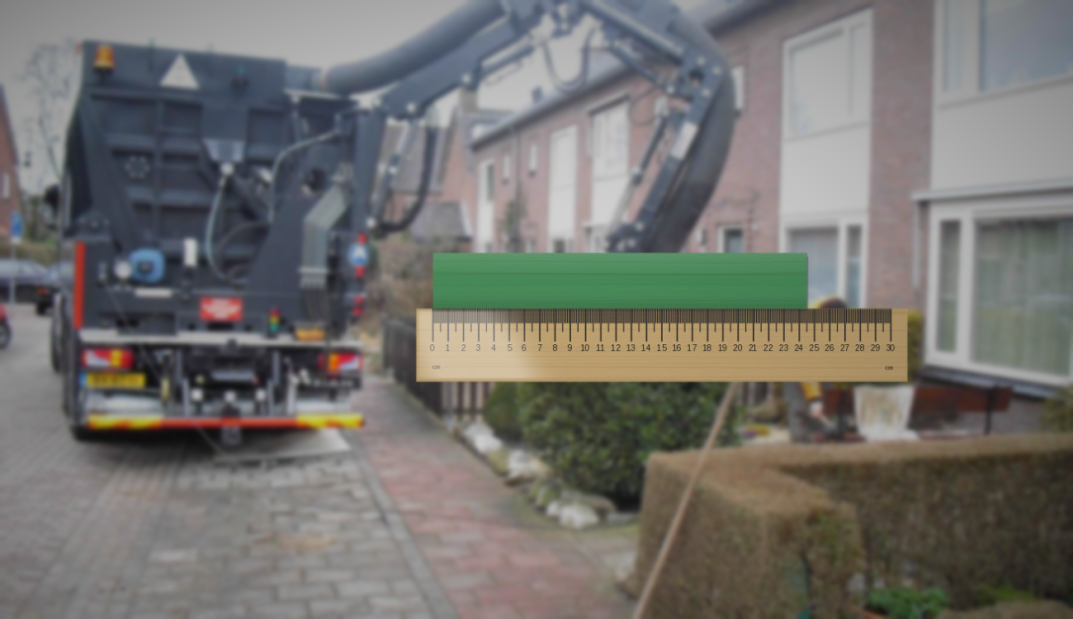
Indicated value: 24.5 cm
